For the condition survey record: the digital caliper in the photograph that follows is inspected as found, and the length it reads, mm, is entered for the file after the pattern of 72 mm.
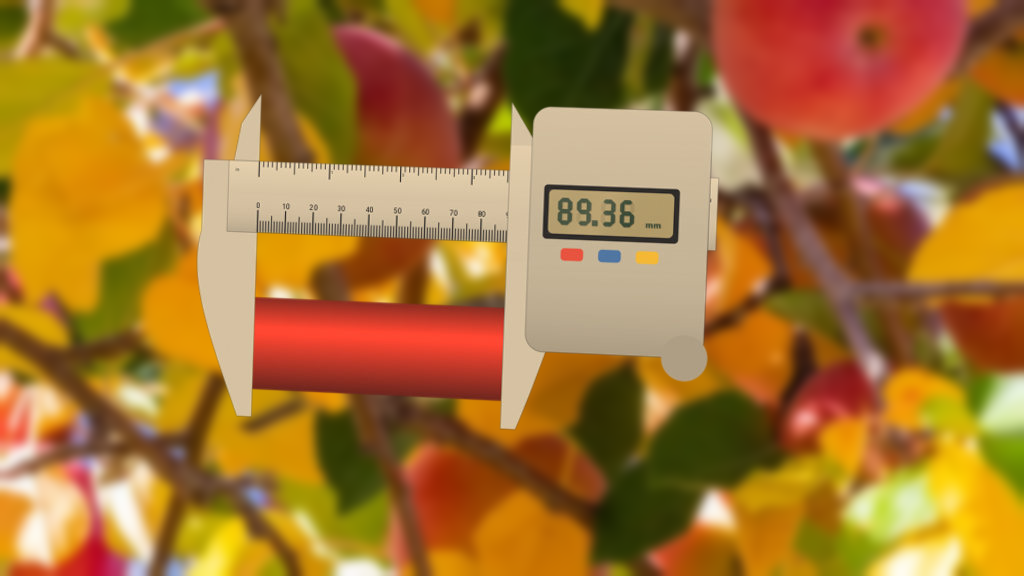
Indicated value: 89.36 mm
